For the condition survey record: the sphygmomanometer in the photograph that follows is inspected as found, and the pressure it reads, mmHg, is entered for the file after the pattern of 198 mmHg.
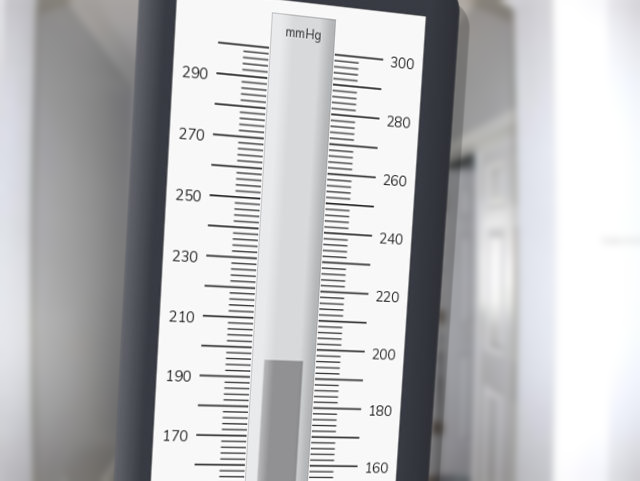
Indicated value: 196 mmHg
